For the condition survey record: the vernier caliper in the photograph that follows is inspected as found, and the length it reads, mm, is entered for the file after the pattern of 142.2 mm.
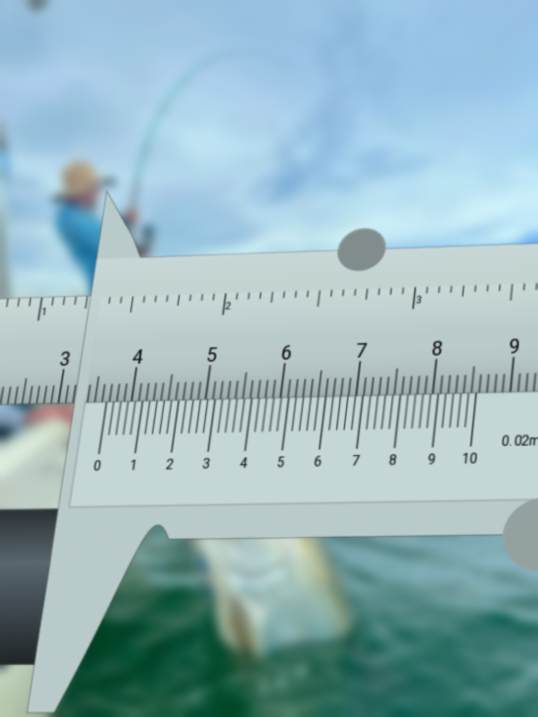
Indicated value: 36.6 mm
